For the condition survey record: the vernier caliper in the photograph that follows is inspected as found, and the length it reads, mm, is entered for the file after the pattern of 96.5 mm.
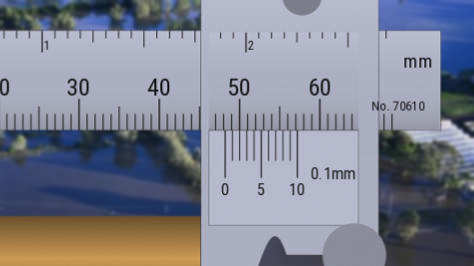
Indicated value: 48.2 mm
